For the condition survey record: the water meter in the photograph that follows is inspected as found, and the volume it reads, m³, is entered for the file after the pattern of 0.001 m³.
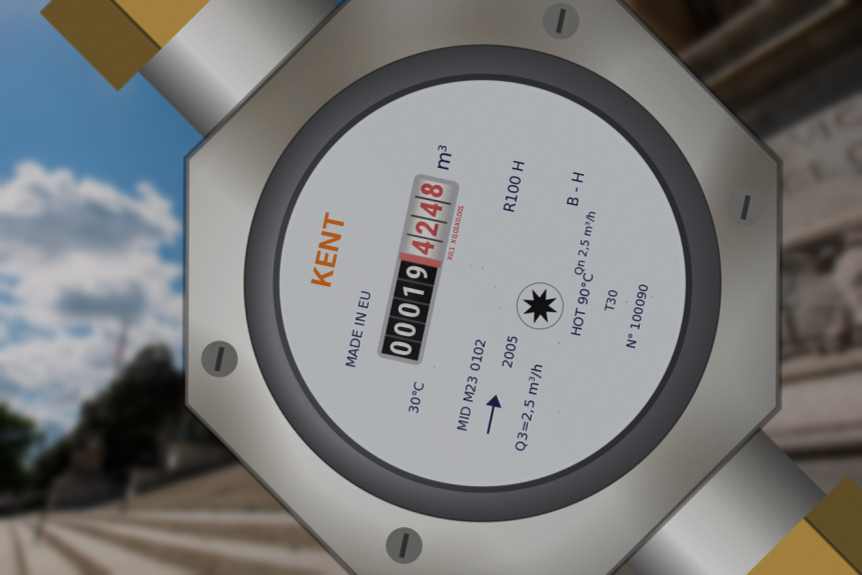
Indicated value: 19.4248 m³
